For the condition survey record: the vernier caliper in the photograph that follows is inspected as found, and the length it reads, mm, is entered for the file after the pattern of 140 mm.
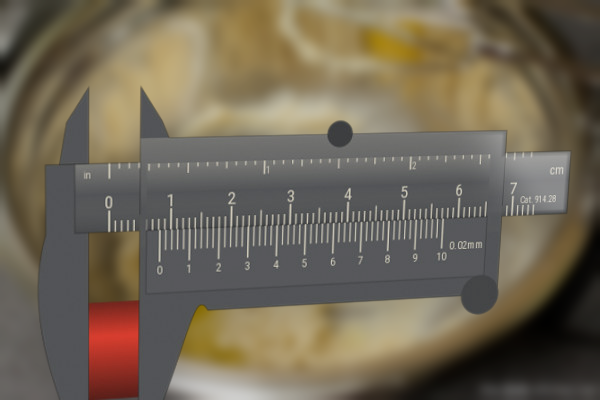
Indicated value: 8.2 mm
